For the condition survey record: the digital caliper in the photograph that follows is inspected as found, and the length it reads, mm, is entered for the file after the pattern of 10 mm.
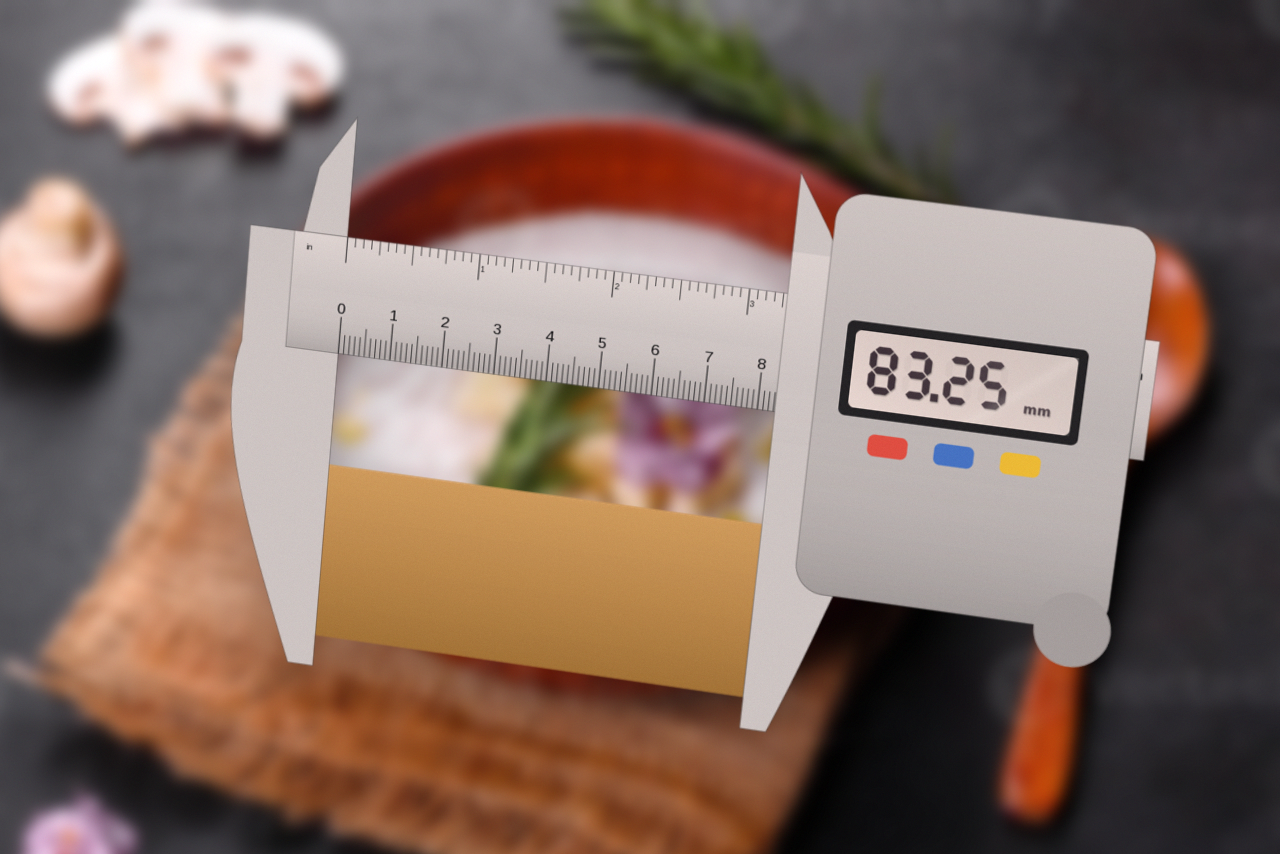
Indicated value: 83.25 mm
